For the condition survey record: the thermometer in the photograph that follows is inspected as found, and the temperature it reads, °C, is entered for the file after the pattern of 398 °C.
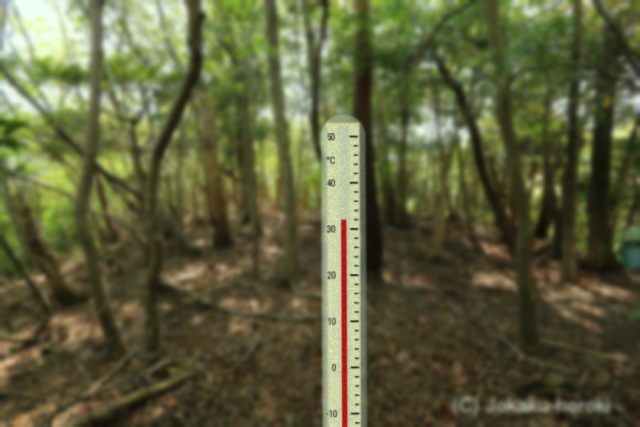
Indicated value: 32 °C
